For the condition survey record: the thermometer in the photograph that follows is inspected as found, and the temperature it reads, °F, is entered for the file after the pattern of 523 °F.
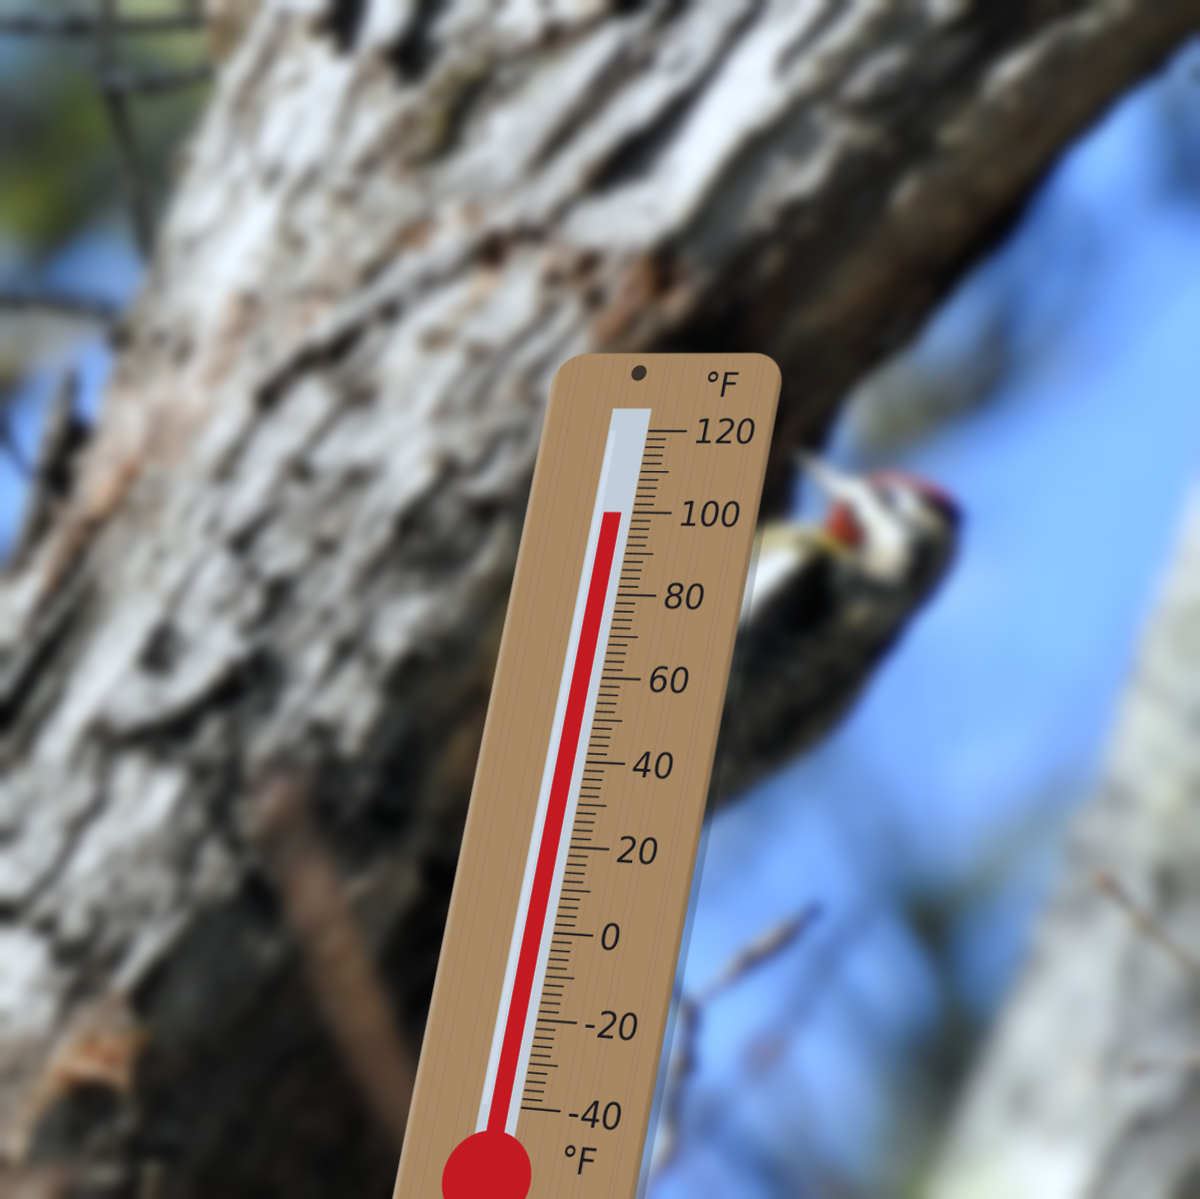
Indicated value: 100 °F
